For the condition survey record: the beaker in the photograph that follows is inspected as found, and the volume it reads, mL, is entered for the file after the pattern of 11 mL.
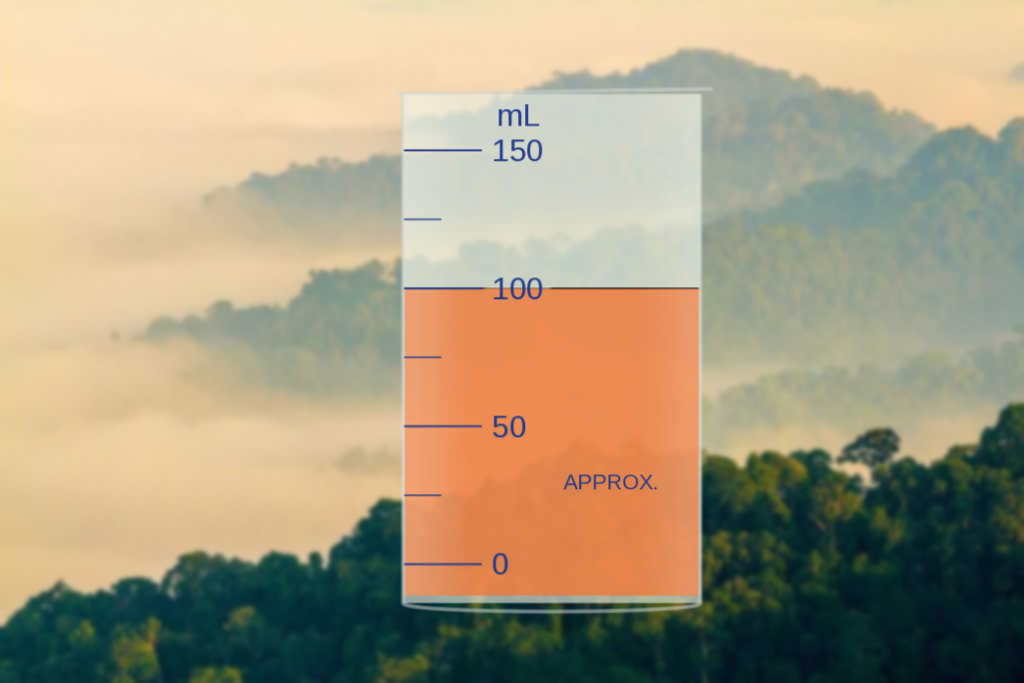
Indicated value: 100 mL
